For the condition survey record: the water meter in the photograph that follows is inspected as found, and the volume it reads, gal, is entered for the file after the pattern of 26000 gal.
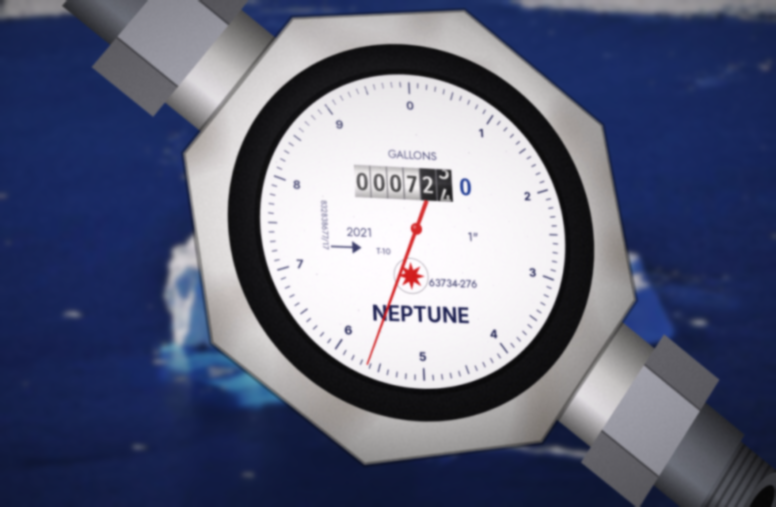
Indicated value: 7235.6 gal
